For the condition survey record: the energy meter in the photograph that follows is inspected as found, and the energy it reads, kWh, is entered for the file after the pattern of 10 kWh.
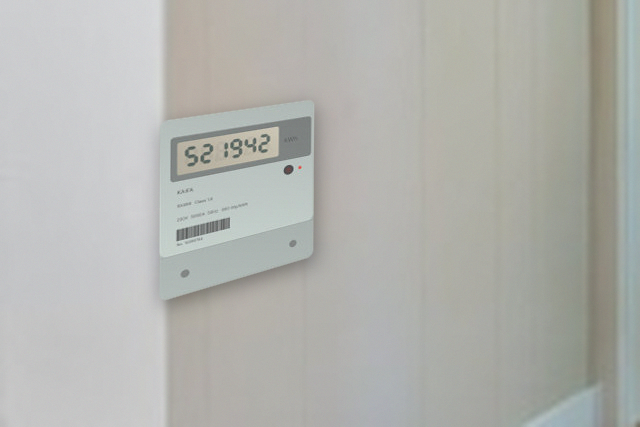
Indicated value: 521942 kWh
